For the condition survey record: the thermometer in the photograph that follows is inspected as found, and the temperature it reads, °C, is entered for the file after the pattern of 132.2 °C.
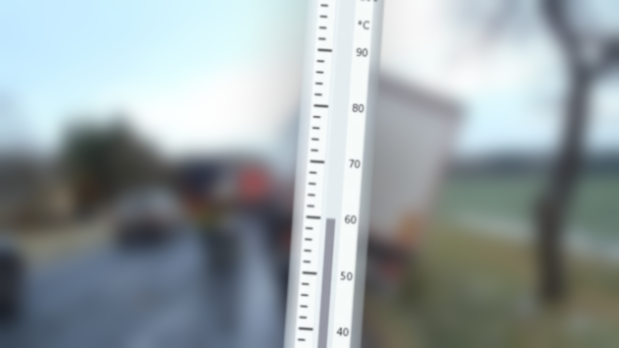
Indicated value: 60 °C
